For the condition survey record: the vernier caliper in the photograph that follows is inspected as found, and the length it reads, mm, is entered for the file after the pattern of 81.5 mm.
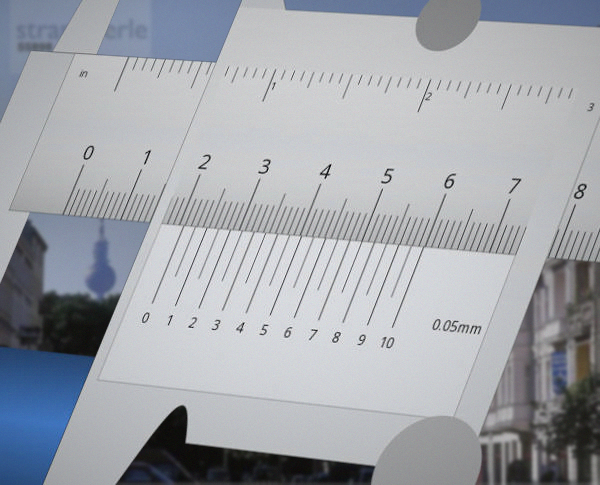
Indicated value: 20.8 mm
